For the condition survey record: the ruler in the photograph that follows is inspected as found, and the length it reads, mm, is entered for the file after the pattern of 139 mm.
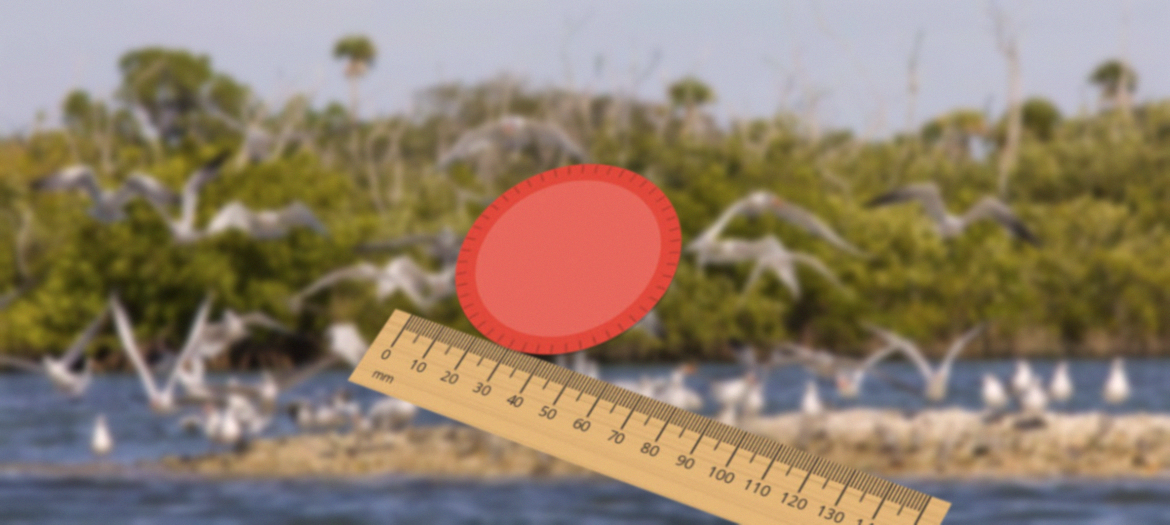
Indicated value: 60 mm
